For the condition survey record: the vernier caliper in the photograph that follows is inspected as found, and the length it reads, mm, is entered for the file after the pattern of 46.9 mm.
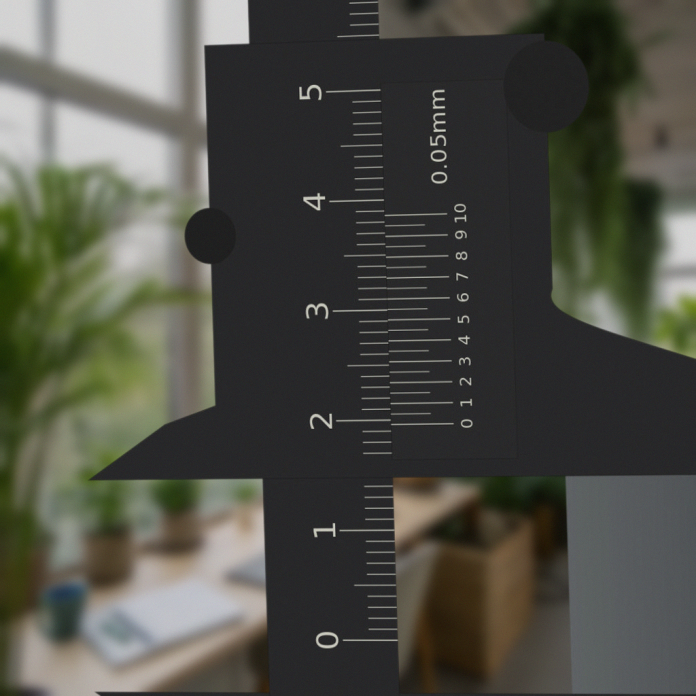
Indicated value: 19.6 mm
